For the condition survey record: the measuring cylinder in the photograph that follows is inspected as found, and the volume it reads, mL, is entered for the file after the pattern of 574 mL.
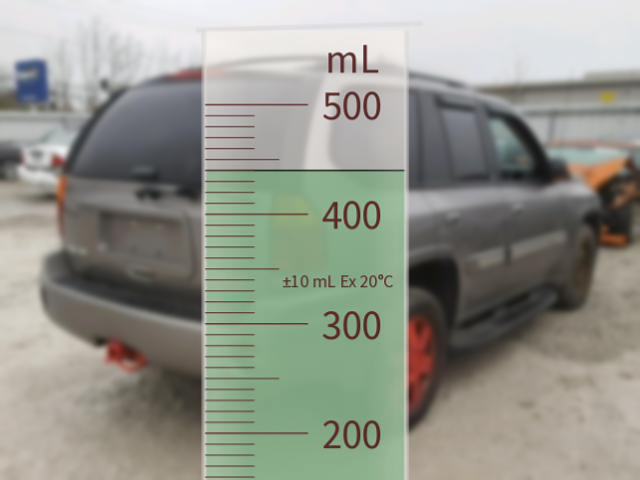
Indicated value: 440 mL
